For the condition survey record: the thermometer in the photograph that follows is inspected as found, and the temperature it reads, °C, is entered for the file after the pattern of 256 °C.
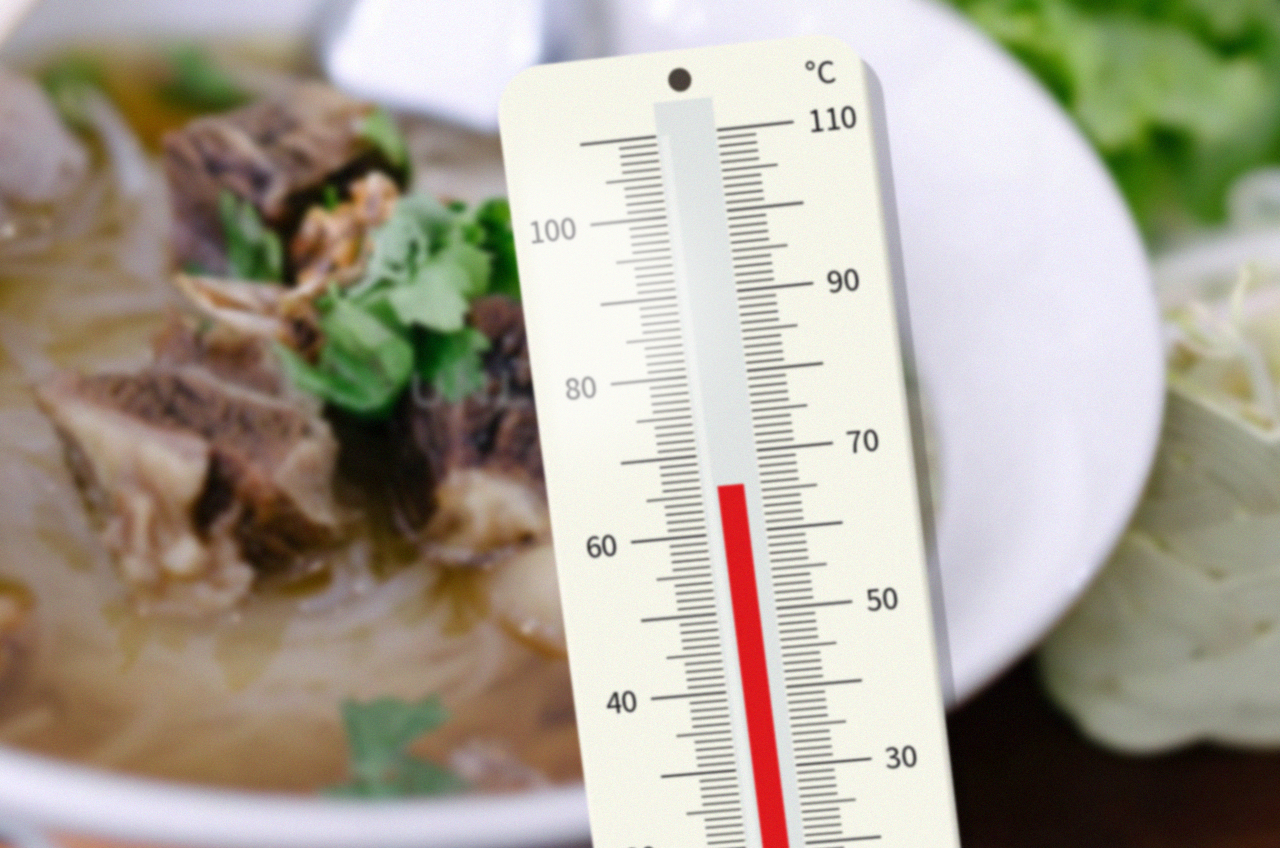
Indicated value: 66 °C
